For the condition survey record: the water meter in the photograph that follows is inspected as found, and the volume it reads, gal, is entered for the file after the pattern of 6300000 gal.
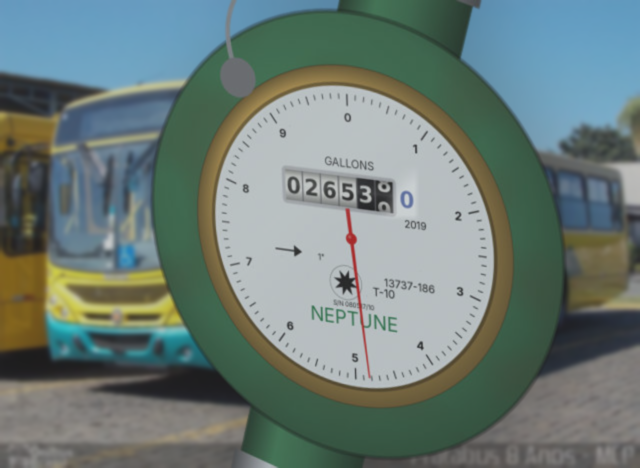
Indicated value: 265384.8 gal
